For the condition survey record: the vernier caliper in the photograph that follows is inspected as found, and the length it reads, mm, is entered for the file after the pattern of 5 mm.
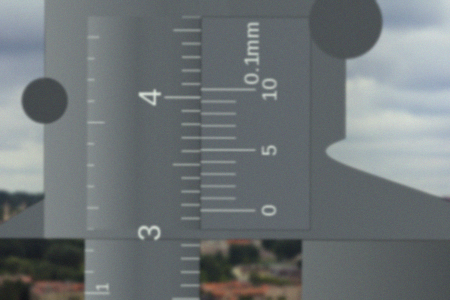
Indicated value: 31.6 mm
